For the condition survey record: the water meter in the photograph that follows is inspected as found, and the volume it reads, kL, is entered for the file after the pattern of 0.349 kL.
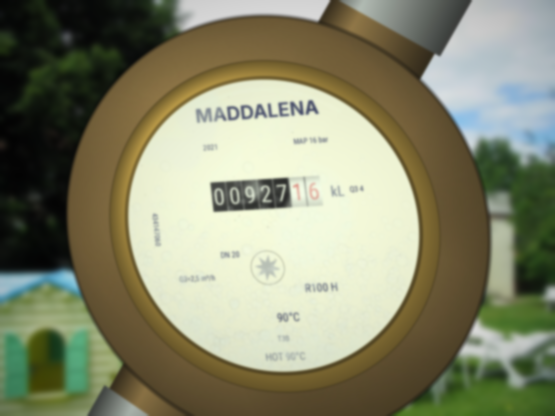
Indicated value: 927.16 kL
